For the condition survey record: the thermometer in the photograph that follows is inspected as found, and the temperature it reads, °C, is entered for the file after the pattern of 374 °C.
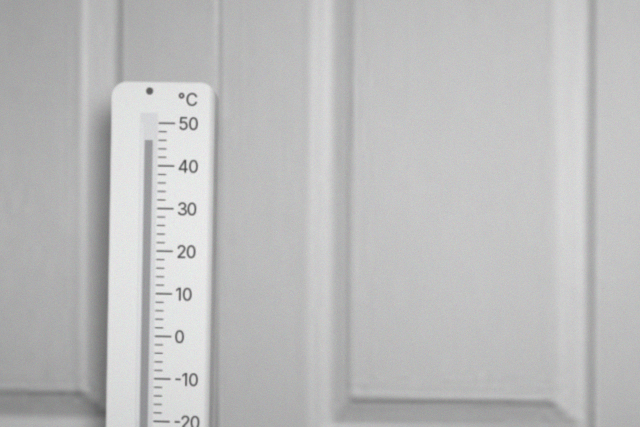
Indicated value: 46 °C
